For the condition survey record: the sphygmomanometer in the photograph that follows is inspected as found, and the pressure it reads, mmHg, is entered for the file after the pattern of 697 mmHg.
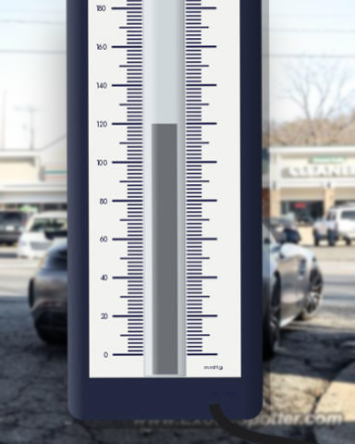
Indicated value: 120 mmHg
